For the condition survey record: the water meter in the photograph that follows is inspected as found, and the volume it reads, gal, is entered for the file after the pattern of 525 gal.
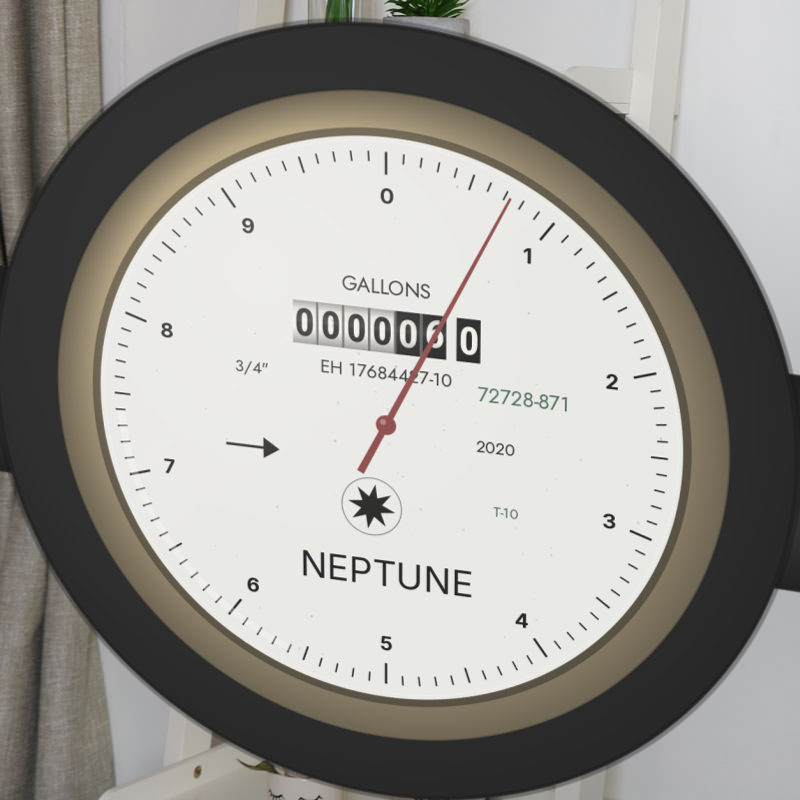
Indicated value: 60.7 gal
